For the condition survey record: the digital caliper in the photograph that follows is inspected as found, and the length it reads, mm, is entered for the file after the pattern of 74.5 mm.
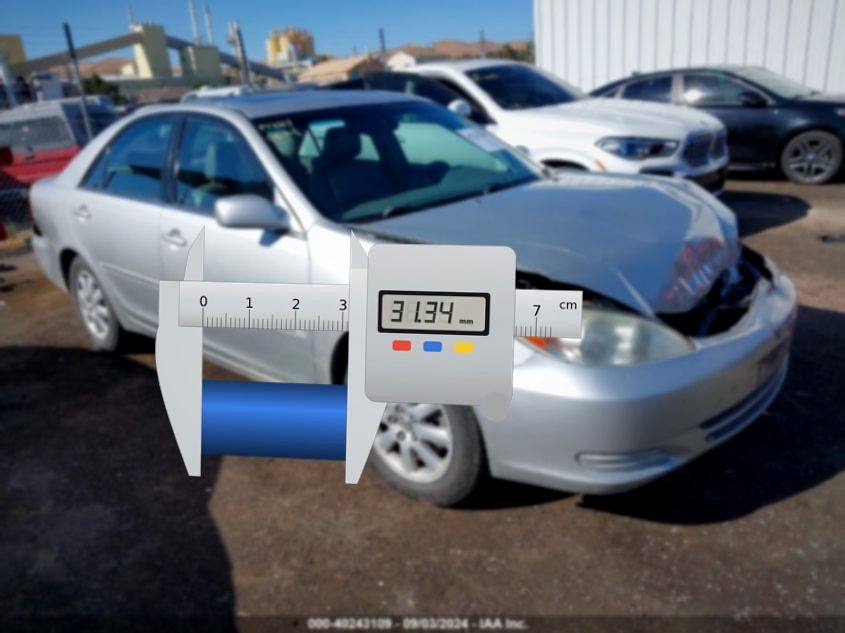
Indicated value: 31.34 mm
